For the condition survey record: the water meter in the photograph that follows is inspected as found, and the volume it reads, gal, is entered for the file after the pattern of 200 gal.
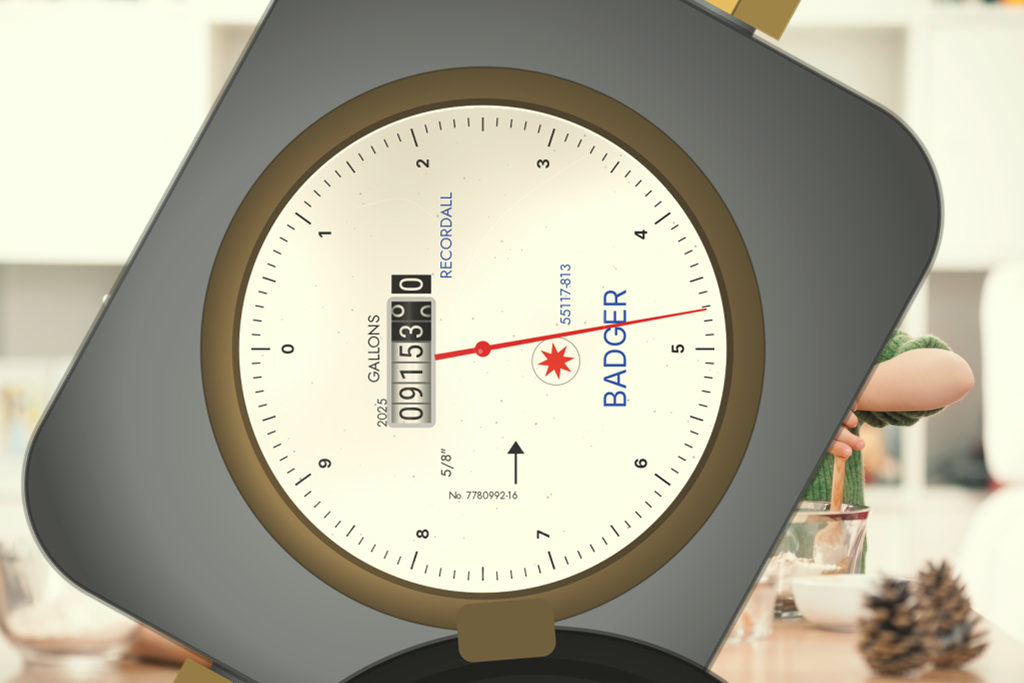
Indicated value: 915384.7 gal
